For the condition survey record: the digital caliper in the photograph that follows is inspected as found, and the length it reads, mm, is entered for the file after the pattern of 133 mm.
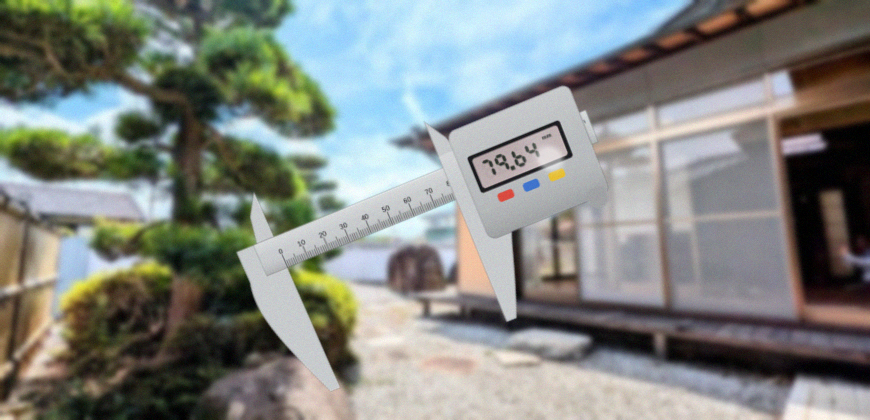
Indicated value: 79.64 mm
